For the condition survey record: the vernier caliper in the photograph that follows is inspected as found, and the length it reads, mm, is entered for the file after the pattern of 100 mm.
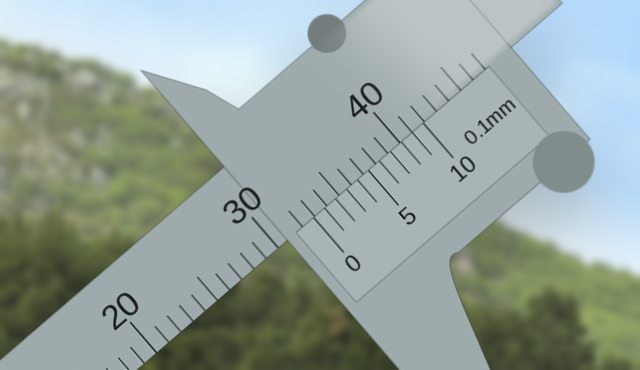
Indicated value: 32.9 mm
